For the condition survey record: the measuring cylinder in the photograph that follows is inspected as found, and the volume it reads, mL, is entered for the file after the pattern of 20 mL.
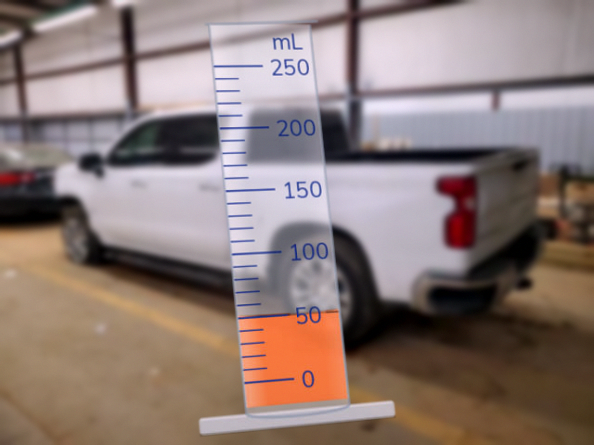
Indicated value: 50 mL
